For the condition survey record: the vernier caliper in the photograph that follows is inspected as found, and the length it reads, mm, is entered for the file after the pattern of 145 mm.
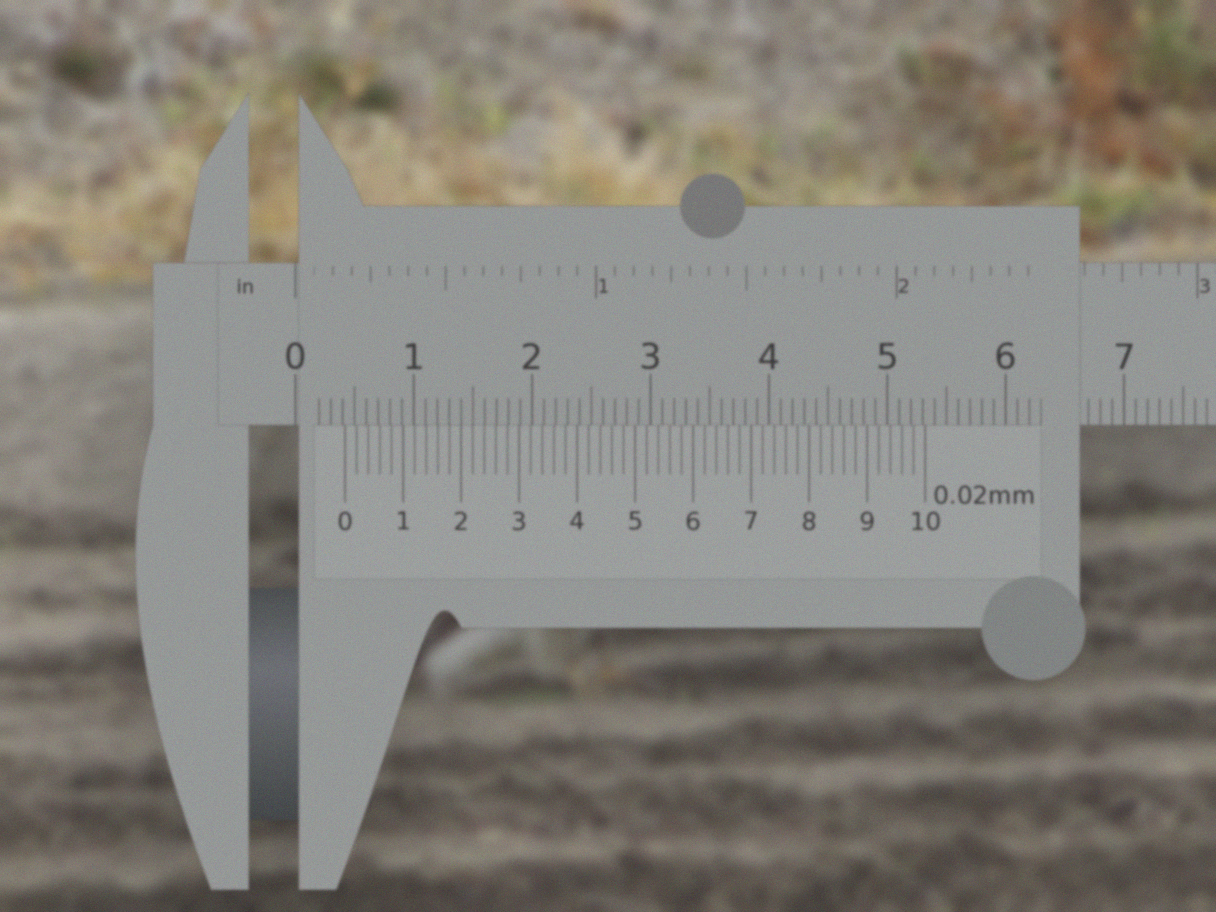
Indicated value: 4.2 mm
